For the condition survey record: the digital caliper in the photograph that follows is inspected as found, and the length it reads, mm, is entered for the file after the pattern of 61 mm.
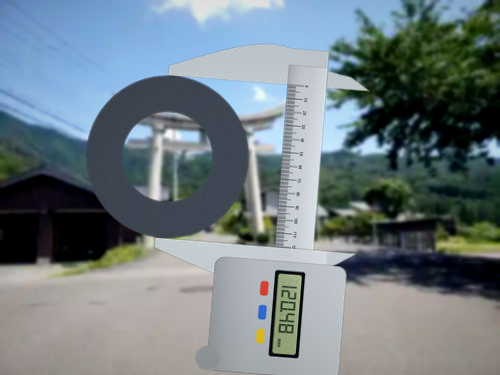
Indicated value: 120.48 mm
